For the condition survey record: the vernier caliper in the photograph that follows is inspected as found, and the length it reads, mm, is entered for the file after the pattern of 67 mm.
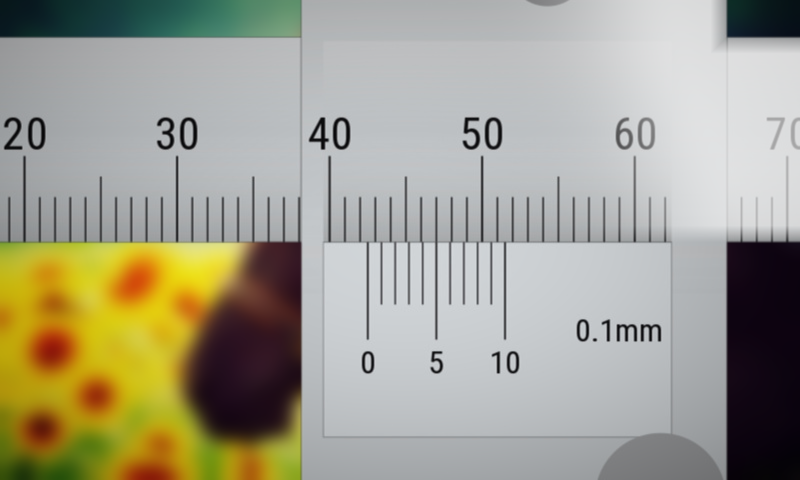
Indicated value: 42.5 mm
